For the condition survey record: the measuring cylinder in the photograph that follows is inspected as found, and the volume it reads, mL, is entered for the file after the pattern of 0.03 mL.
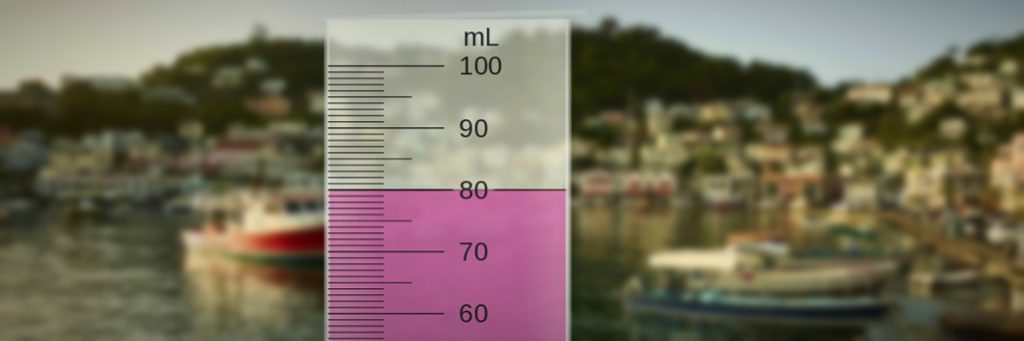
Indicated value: 80 mL
